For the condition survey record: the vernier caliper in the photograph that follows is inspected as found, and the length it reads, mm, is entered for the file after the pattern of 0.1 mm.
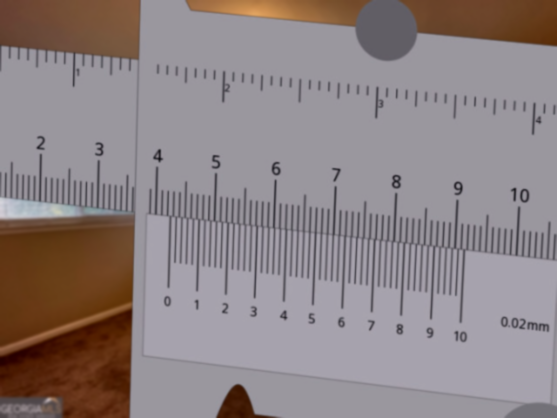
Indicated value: 42.5 mm
